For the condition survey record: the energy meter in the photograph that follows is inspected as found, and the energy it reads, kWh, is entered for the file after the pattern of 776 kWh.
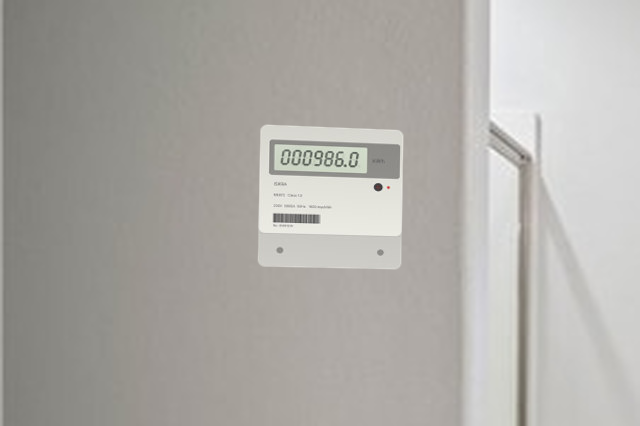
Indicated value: 986.0 kWh
